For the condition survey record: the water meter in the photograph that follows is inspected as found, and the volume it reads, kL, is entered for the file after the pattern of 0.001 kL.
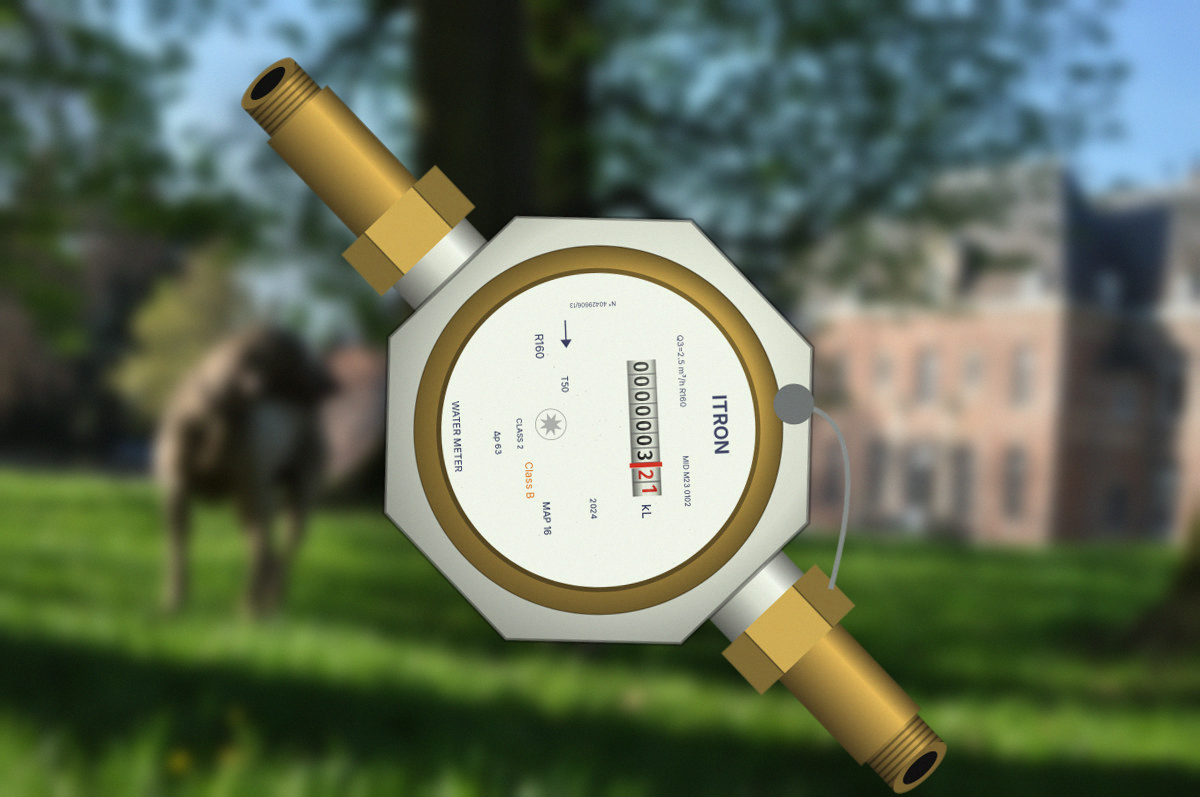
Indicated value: 3.21 kL
